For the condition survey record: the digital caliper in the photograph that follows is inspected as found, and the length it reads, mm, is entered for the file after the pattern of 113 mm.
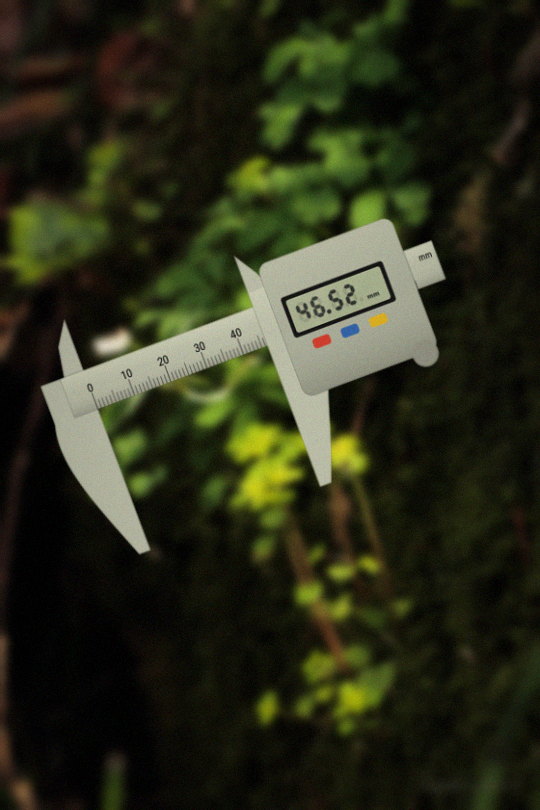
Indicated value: 46.52 mm
